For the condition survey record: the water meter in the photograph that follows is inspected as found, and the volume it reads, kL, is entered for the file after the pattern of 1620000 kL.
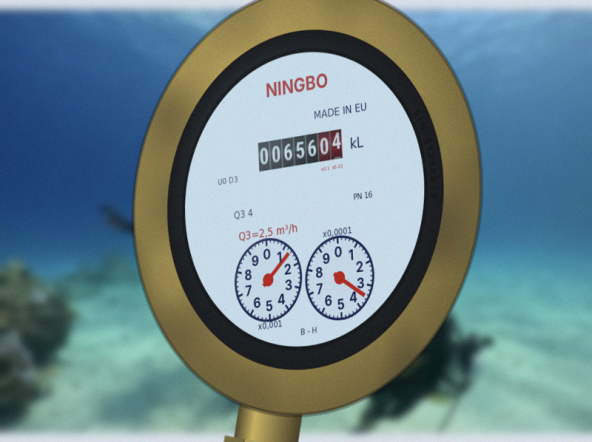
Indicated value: 656.0413 kL
